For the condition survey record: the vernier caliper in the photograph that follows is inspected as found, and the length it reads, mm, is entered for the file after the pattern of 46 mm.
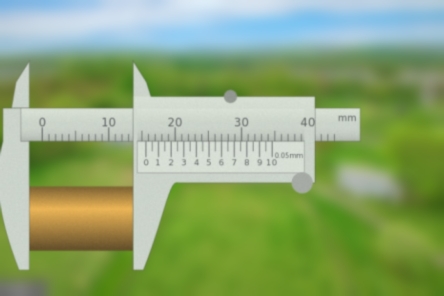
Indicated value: 15.6 mm
